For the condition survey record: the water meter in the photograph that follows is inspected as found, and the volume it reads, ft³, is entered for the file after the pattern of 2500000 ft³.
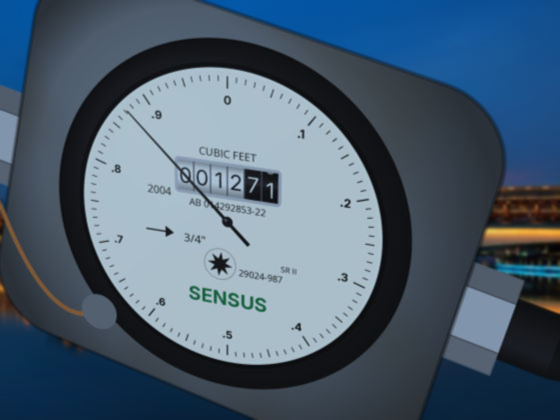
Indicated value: 1270.87 ft³
